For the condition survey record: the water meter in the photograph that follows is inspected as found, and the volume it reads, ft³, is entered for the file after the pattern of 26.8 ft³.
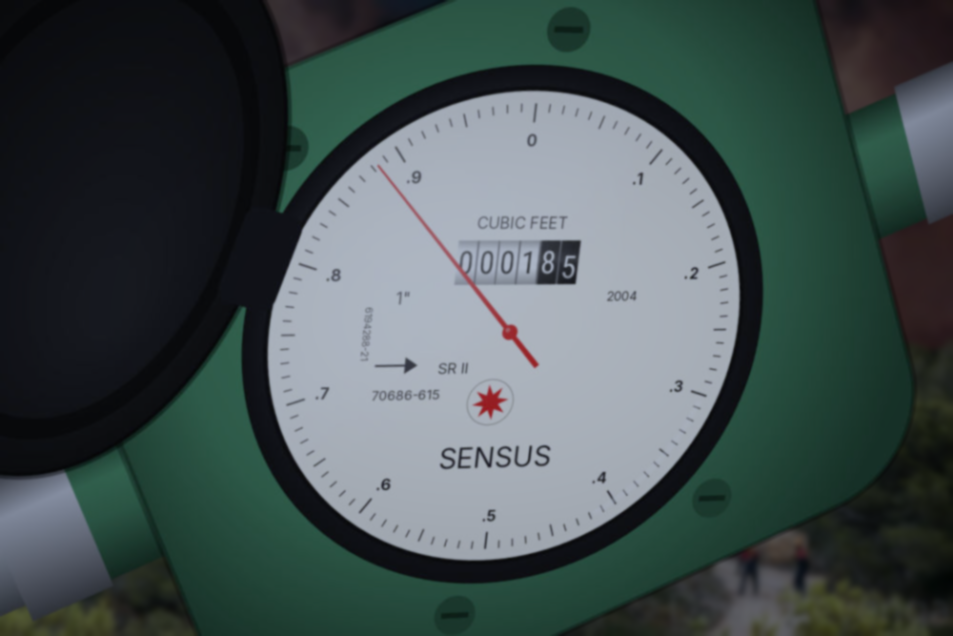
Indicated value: 184.88 ft³
